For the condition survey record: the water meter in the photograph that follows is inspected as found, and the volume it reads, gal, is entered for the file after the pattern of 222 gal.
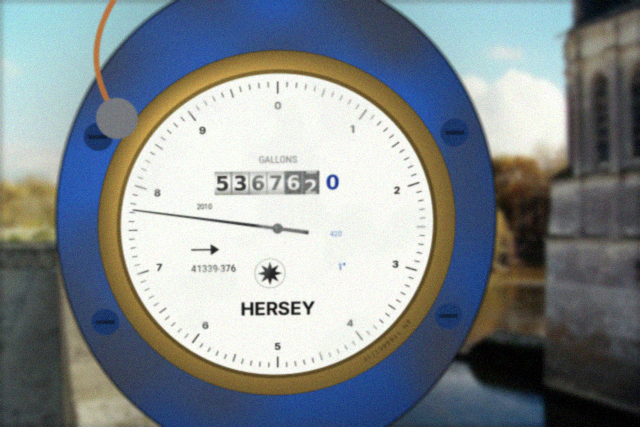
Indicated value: 5367617.7 gal
